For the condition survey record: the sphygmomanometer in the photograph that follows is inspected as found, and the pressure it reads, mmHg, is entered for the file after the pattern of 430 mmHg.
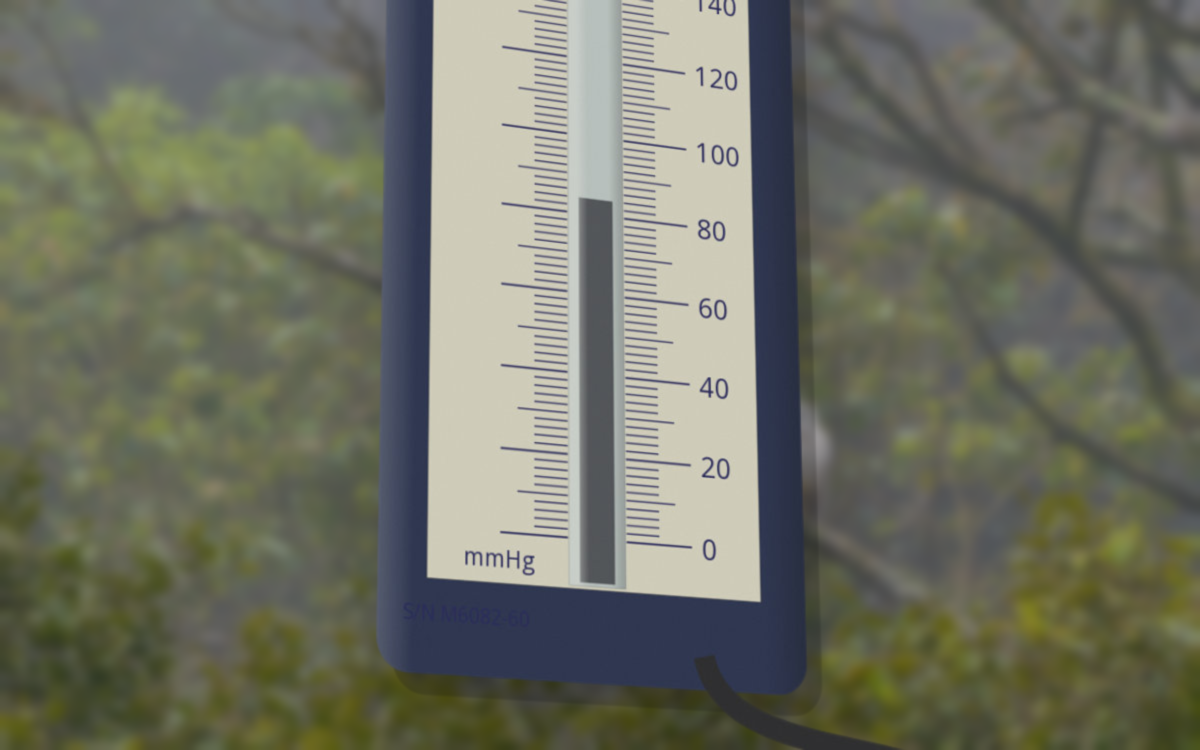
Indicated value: 84 mmHg
